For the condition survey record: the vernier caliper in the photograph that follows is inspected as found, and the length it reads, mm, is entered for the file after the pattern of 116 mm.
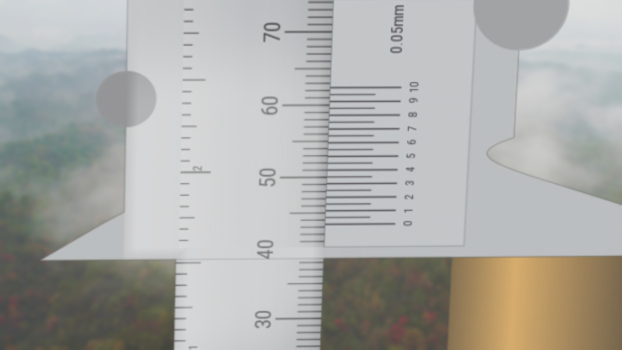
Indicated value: 43.4 mm
